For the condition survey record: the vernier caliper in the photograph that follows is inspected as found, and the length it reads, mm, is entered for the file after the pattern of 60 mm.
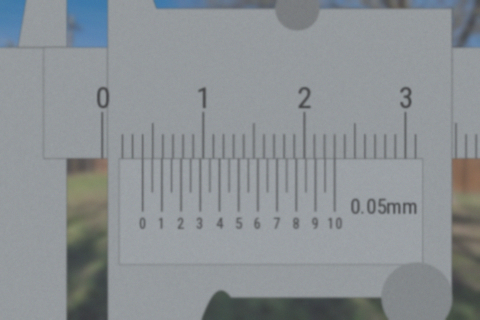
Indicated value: 4.0 mm
